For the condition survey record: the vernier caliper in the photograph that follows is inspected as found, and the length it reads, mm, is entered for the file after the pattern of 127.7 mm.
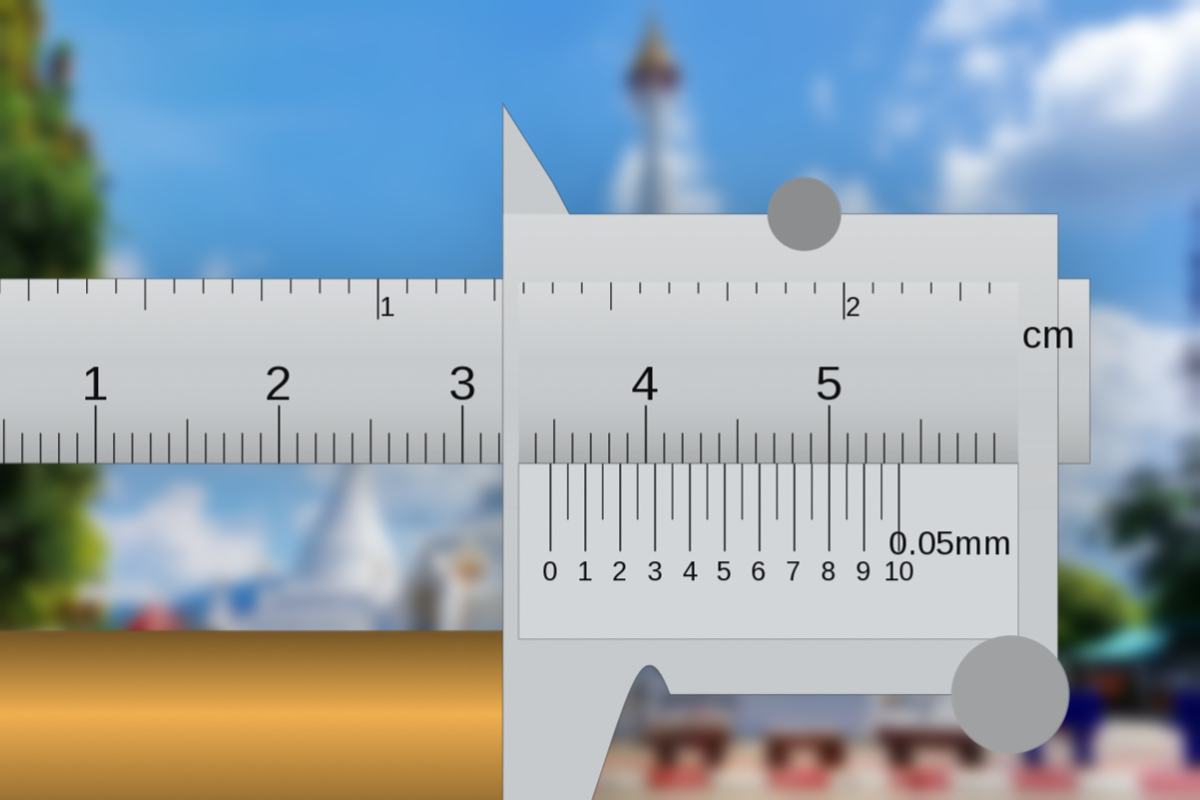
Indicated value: 34.8 mm
